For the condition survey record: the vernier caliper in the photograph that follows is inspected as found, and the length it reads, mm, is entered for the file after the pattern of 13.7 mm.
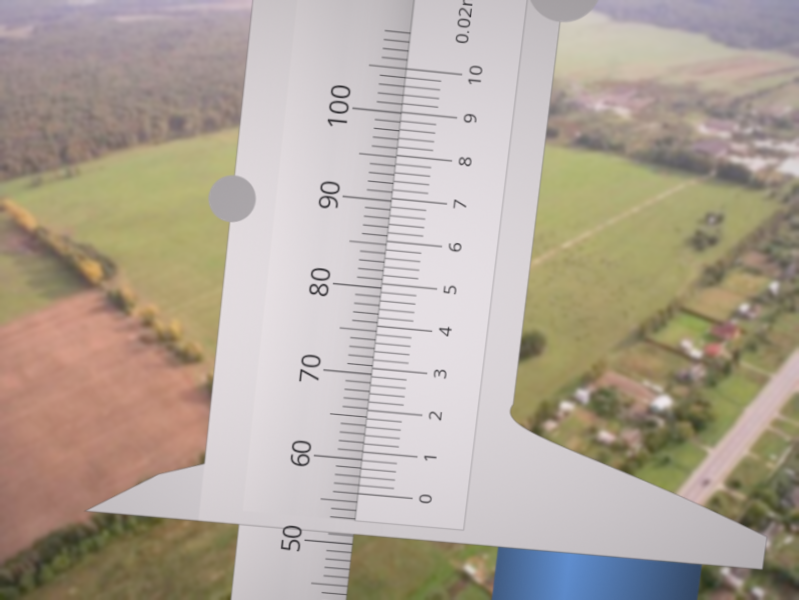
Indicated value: 56.0 mm
